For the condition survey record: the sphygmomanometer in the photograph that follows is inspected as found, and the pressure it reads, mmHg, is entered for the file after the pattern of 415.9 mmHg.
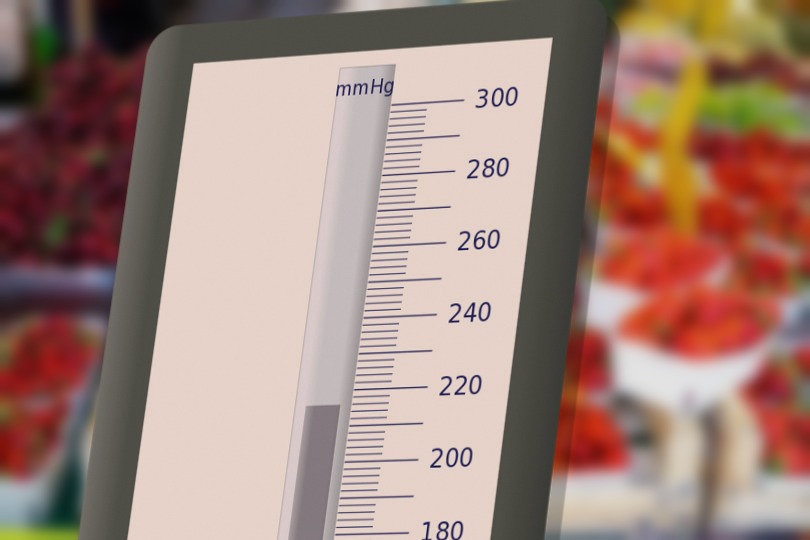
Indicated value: 216 mmHg
